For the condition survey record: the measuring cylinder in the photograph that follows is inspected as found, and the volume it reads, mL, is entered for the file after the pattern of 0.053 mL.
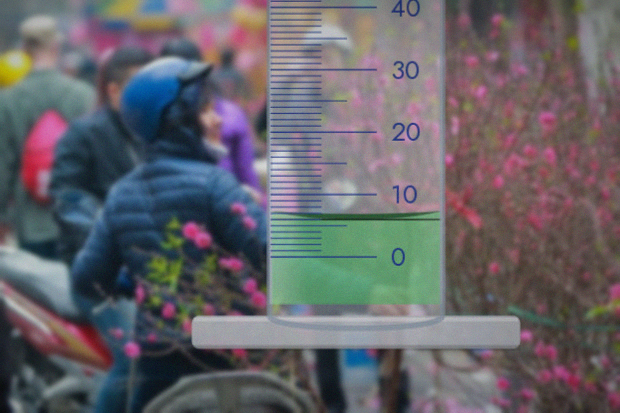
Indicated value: 6 mL
